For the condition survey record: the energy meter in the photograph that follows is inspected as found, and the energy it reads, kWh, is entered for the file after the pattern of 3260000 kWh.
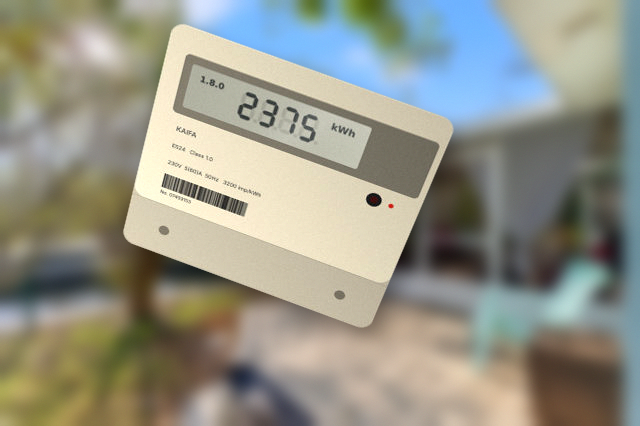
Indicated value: 2375 kWh
